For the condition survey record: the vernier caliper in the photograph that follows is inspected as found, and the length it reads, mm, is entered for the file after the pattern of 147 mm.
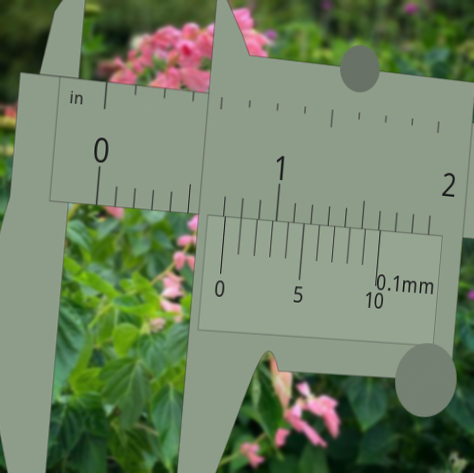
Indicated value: 7.1 mm
